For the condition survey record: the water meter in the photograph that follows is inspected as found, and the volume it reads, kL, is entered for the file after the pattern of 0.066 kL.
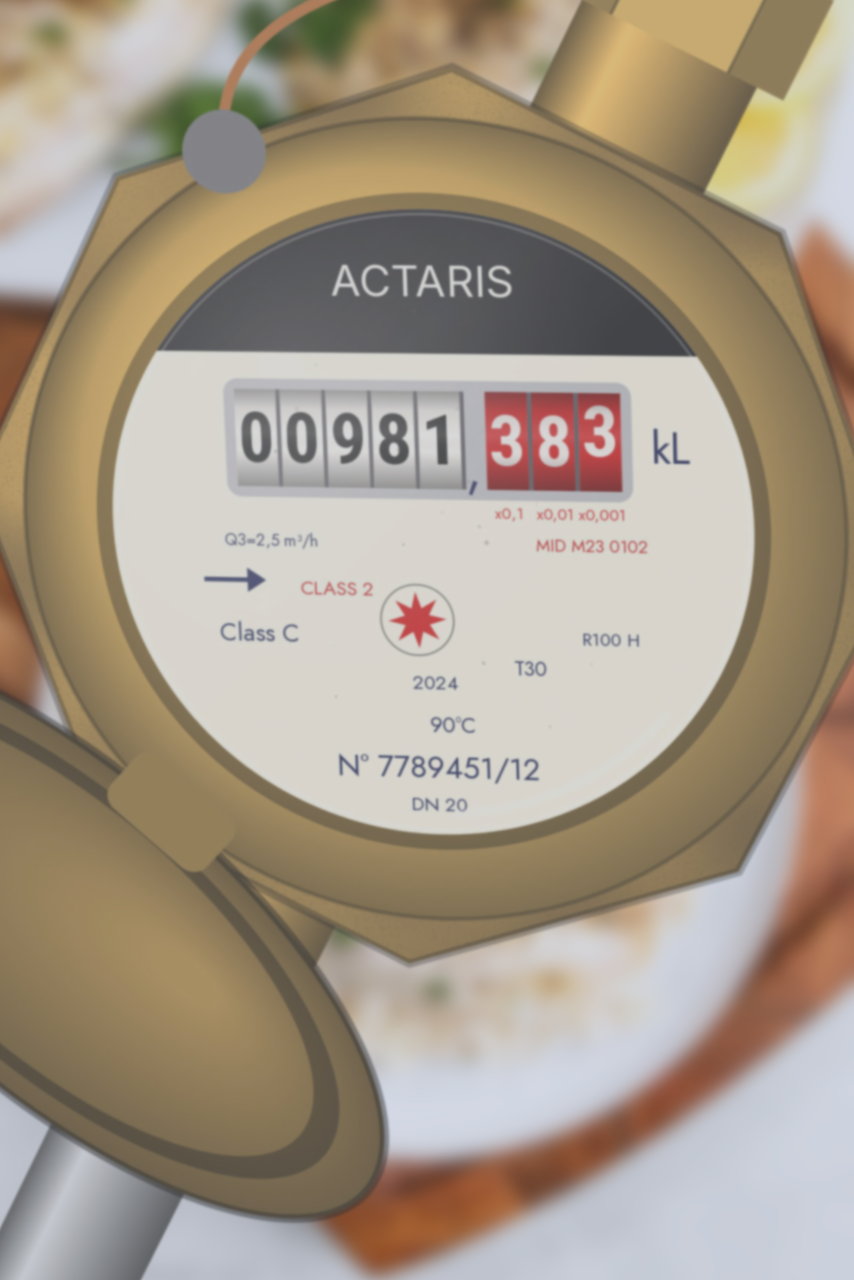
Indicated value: 981.383 kL
